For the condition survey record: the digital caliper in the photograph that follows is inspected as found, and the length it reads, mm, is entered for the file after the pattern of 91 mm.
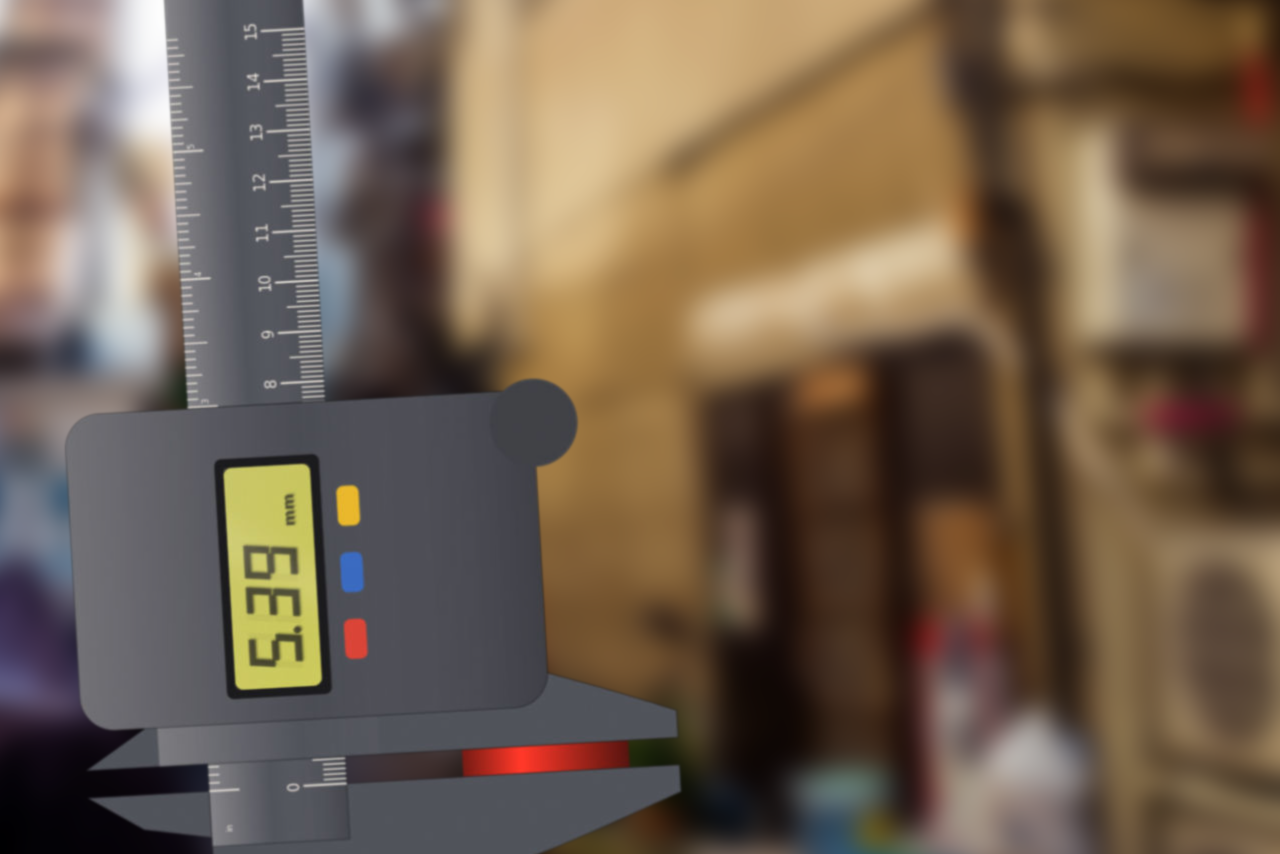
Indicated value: 5.39 mm
